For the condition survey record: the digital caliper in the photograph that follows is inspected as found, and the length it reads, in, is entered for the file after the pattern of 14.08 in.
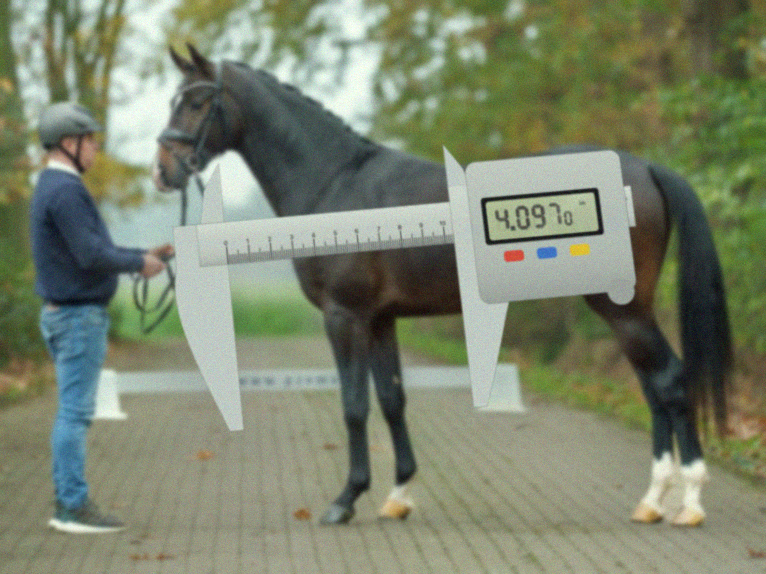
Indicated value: 4.0970 in
